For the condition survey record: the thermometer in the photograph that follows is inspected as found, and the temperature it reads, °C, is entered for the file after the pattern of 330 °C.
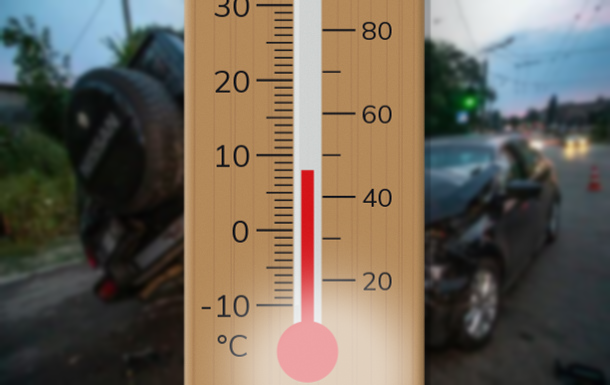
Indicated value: 8 °C
